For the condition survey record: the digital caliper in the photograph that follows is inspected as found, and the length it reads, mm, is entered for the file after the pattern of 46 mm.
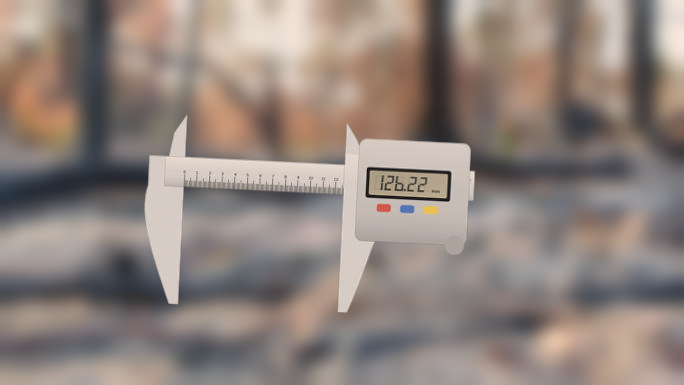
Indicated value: 126.22 mm
